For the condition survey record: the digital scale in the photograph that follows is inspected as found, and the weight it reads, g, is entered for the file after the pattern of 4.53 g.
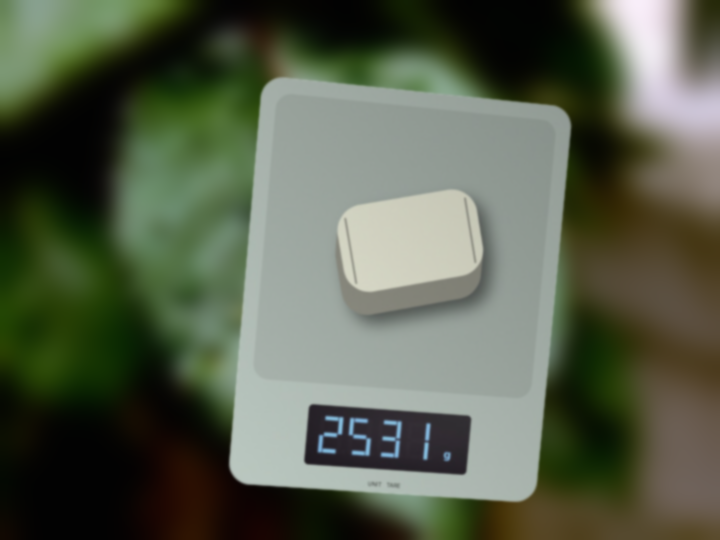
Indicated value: 2531 g
